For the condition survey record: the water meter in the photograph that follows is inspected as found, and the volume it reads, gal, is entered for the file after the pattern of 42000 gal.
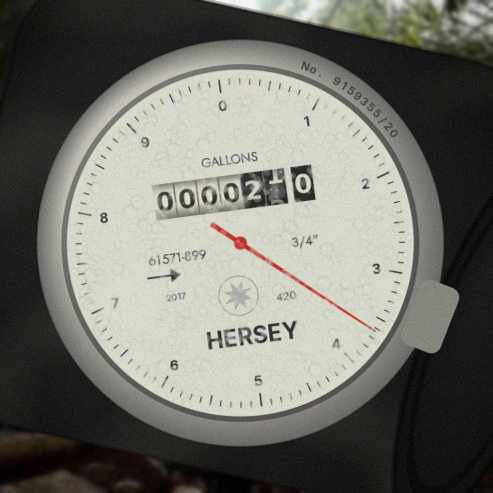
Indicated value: 213.6 gal
